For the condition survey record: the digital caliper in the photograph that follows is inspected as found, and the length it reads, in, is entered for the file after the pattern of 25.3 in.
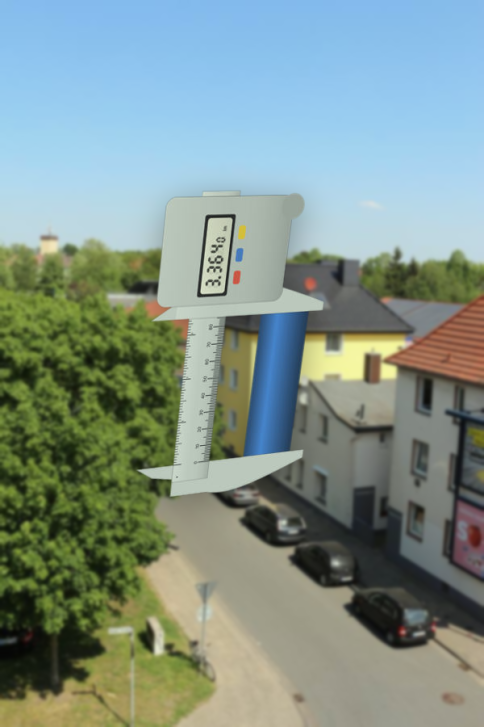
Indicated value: 3.3640 in
